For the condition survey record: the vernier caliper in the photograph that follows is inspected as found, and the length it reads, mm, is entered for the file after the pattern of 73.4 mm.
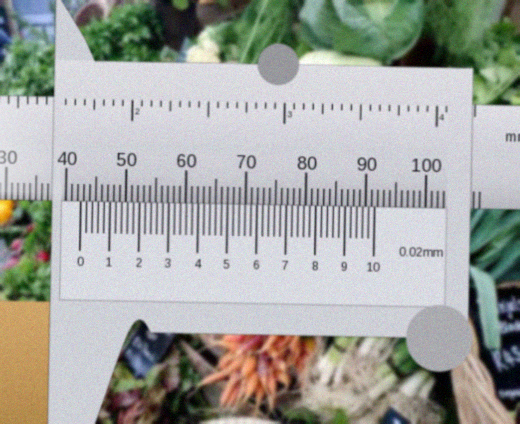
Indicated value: 42.5 mm
